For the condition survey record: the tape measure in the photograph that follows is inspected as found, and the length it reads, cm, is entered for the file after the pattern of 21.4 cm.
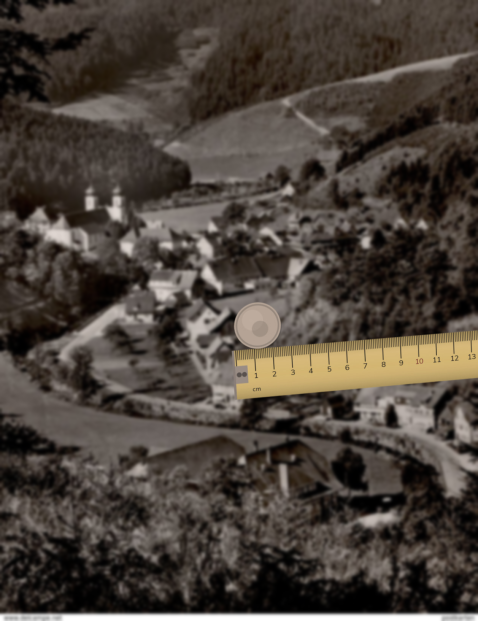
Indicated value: 2.5 cm
